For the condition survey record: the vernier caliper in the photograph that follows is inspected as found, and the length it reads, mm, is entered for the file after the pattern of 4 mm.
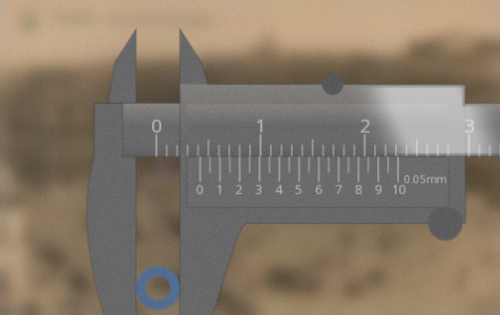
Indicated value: 4.2 mm
